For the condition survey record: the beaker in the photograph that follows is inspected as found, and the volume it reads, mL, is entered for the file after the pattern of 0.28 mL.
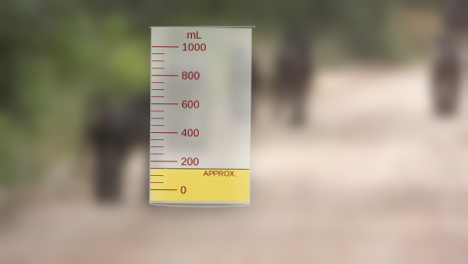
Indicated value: 150 mL
